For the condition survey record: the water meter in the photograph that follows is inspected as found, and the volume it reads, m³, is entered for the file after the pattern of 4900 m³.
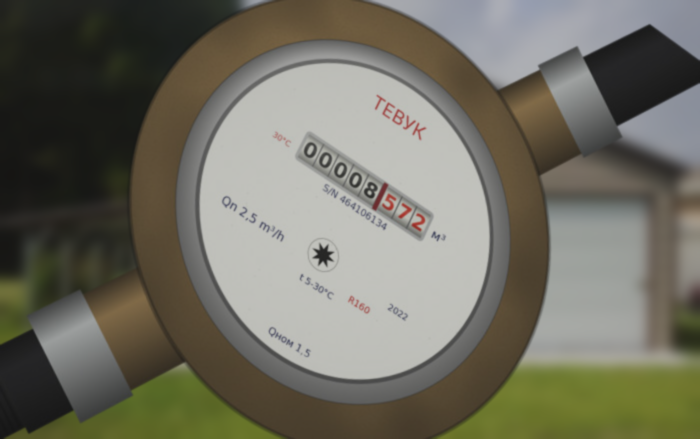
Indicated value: 8.572 m³
